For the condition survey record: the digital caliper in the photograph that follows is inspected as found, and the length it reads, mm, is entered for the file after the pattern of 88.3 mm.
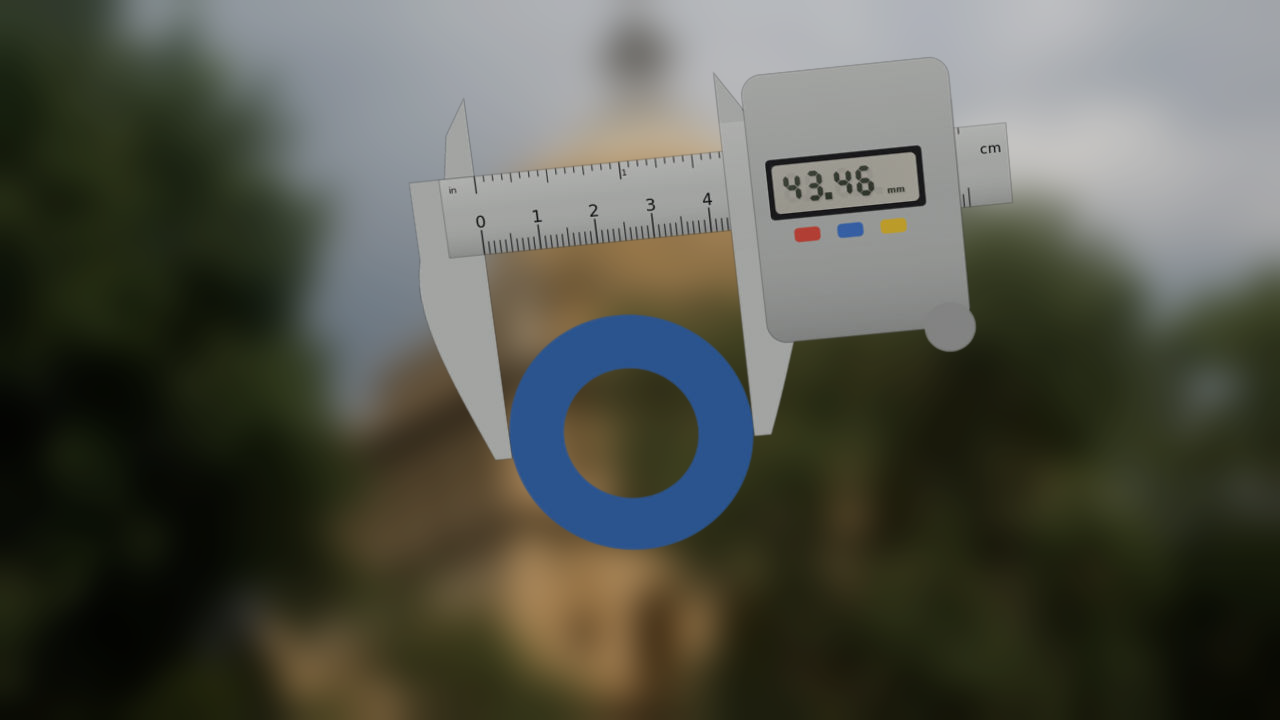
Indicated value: 43.46 mm
